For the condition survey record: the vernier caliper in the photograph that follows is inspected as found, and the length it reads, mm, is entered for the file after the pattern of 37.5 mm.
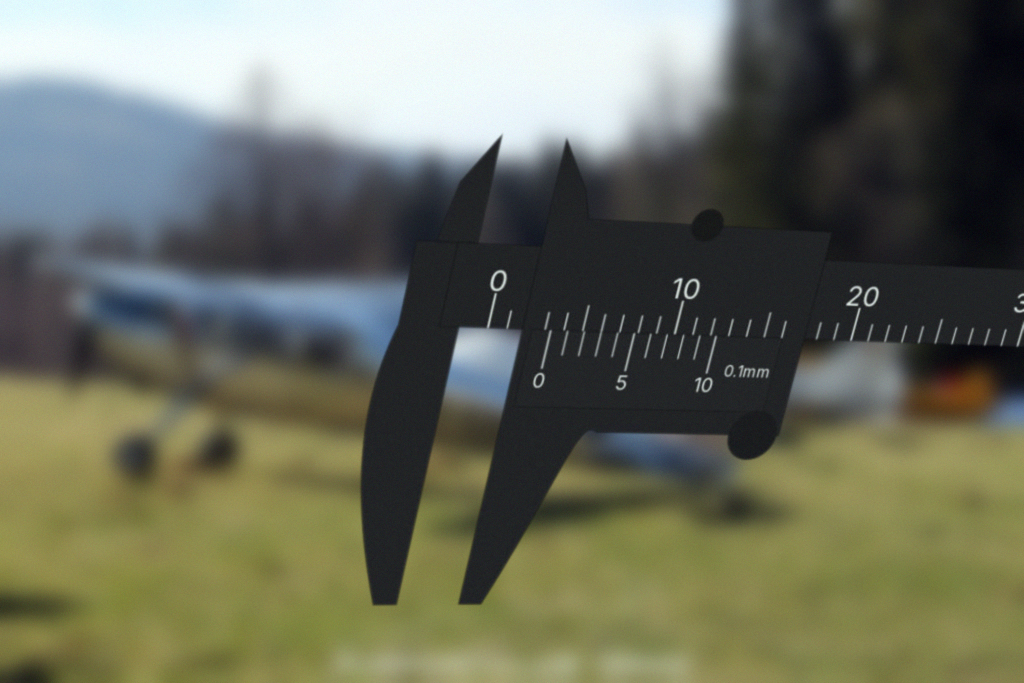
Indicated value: 3.3 mm
